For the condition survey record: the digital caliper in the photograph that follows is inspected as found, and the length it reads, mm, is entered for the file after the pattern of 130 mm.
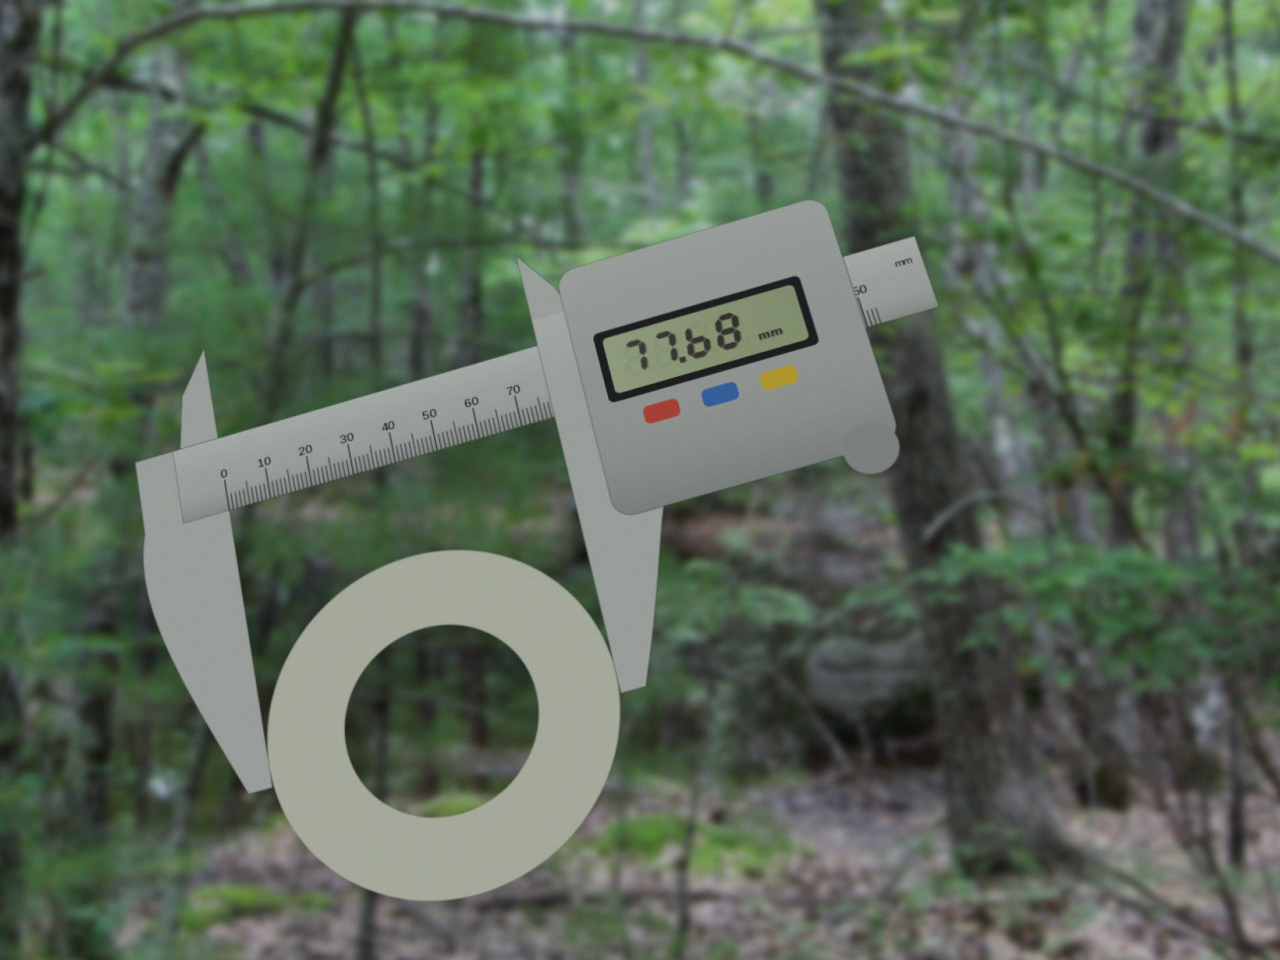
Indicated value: 77.68 mm
